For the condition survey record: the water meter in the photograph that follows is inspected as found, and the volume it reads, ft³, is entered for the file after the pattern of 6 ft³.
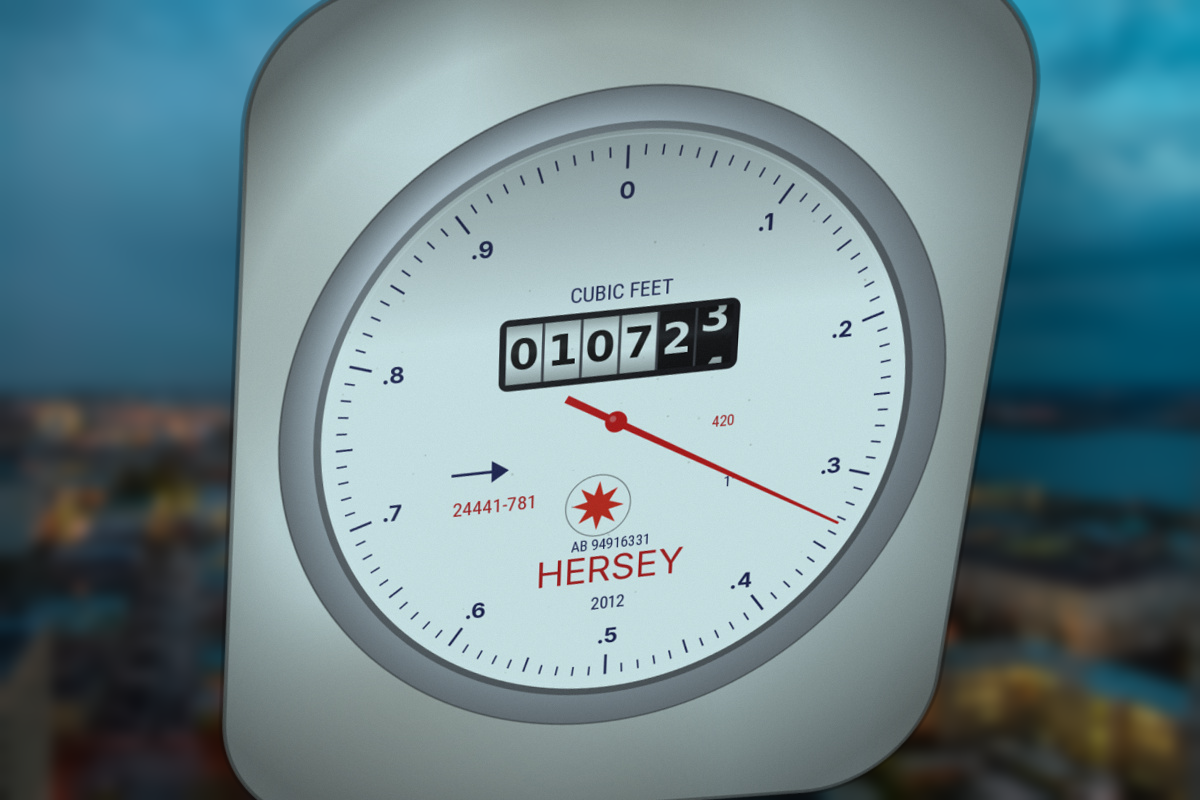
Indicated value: 10723.33 ft³
